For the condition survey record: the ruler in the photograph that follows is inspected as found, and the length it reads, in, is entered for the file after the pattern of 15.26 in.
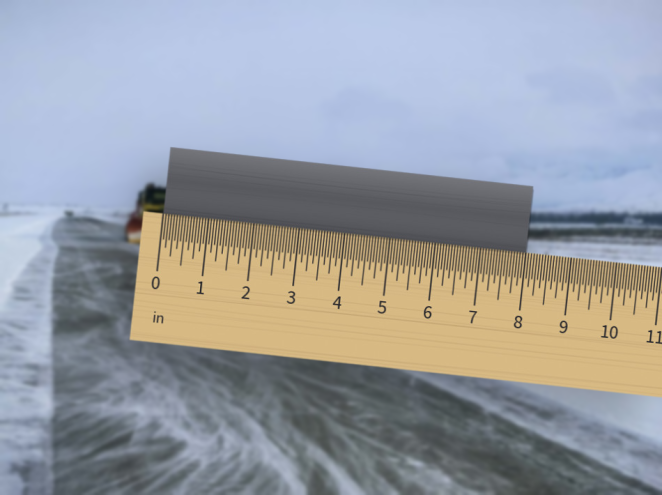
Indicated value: 8 in
